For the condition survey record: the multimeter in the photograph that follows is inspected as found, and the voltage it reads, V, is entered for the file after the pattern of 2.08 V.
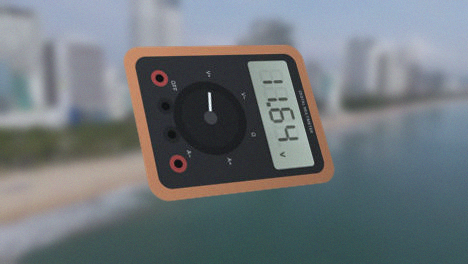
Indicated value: 11.64 V
